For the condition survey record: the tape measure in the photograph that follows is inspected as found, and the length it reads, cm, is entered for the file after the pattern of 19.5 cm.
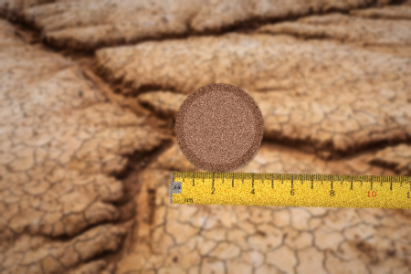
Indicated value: 4.5 cm
